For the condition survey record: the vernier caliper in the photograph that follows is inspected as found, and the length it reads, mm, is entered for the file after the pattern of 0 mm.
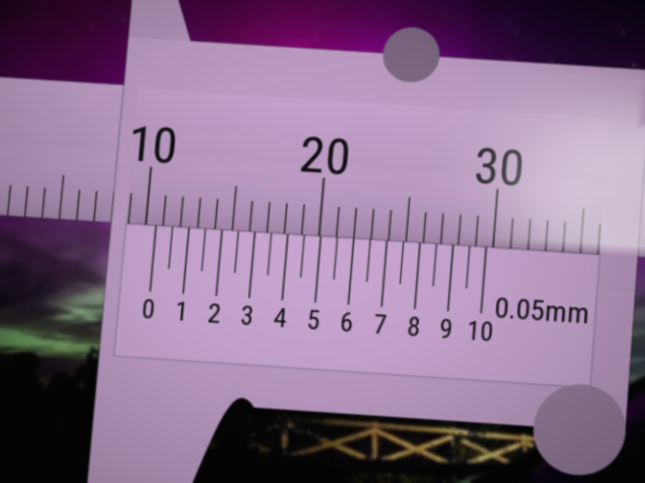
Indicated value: 10.6 mm
